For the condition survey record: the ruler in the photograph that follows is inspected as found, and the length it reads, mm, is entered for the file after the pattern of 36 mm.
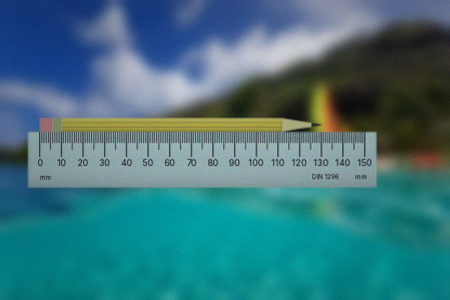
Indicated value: 130 mm
